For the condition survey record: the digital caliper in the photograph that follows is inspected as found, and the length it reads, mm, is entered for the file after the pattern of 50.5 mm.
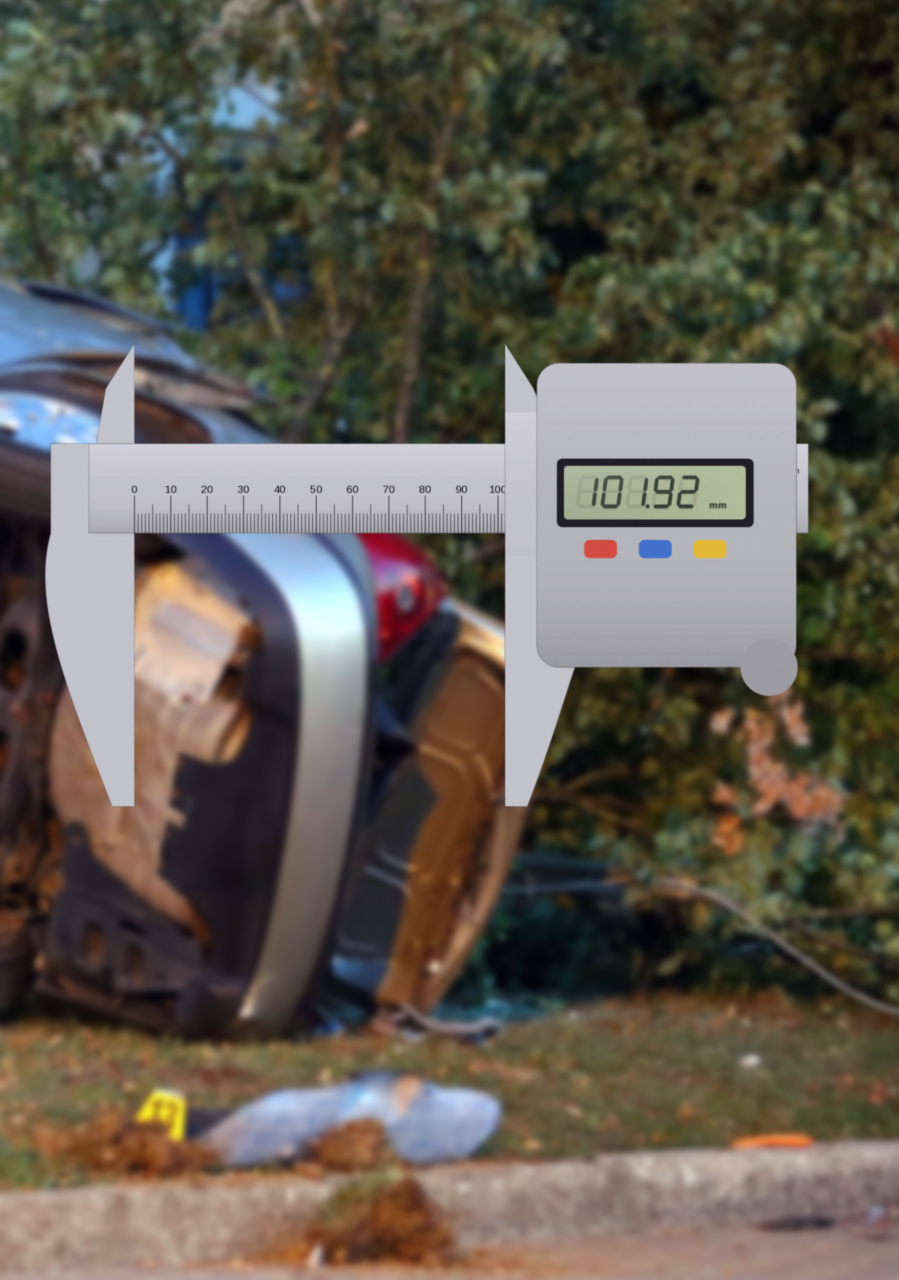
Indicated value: 101.92 mm
